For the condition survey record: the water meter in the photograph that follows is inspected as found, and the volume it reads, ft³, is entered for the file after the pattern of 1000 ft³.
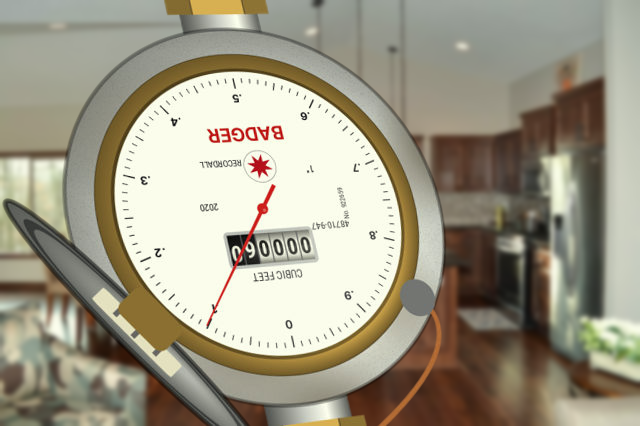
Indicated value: 60.10 ft³
